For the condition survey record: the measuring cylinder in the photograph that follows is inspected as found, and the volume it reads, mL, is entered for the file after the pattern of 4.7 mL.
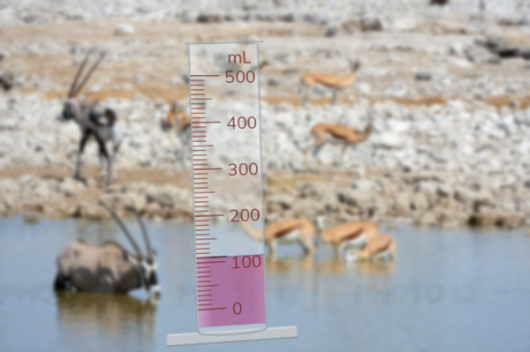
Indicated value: 110 mL
